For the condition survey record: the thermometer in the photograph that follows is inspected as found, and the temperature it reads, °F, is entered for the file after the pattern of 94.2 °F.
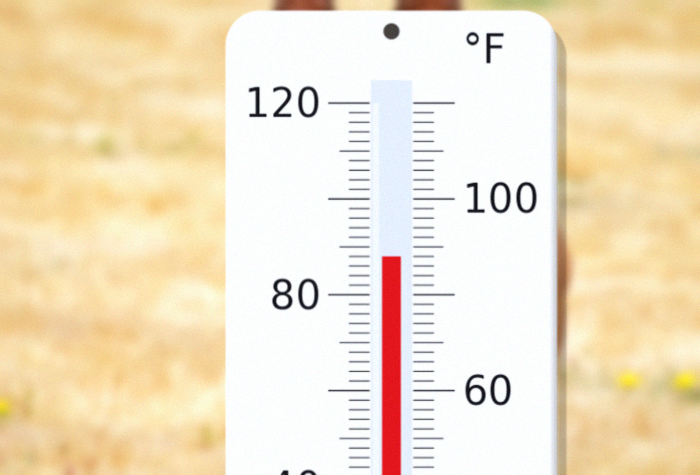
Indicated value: 88 °F
